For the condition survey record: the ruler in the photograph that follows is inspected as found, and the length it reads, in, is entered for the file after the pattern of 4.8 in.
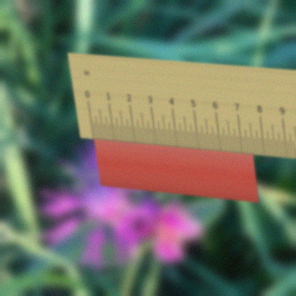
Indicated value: 7.5 in
